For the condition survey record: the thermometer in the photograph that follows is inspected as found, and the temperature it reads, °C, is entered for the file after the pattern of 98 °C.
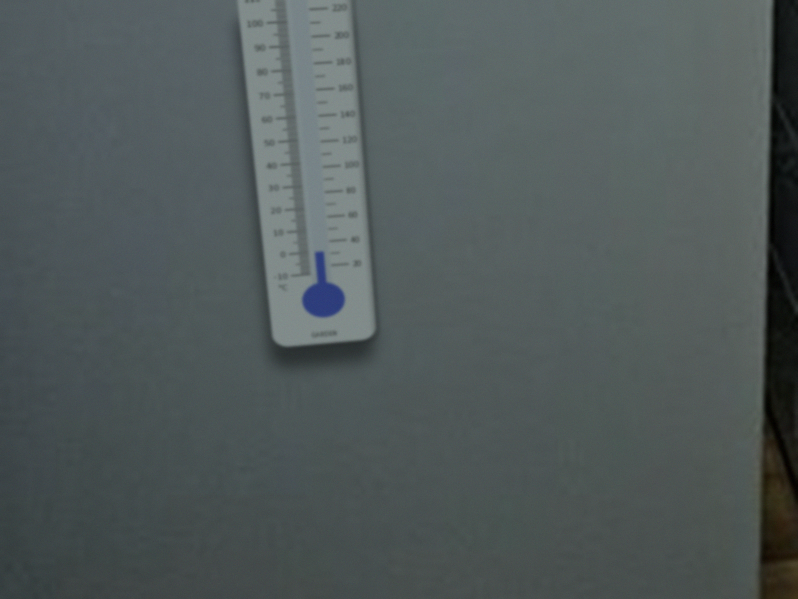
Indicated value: 0 °C
